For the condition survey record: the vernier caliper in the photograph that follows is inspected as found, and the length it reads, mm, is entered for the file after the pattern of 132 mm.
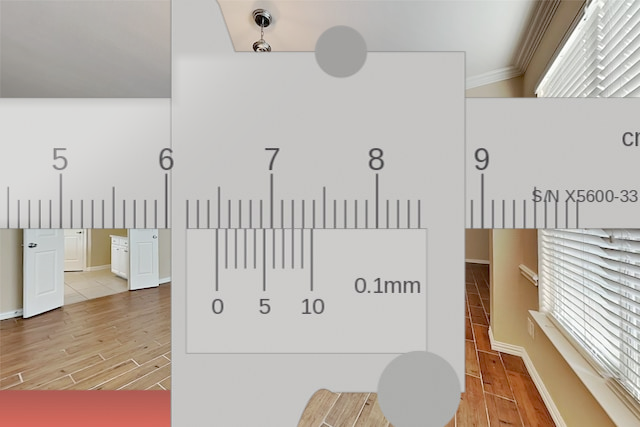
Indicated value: 64.8 mm
